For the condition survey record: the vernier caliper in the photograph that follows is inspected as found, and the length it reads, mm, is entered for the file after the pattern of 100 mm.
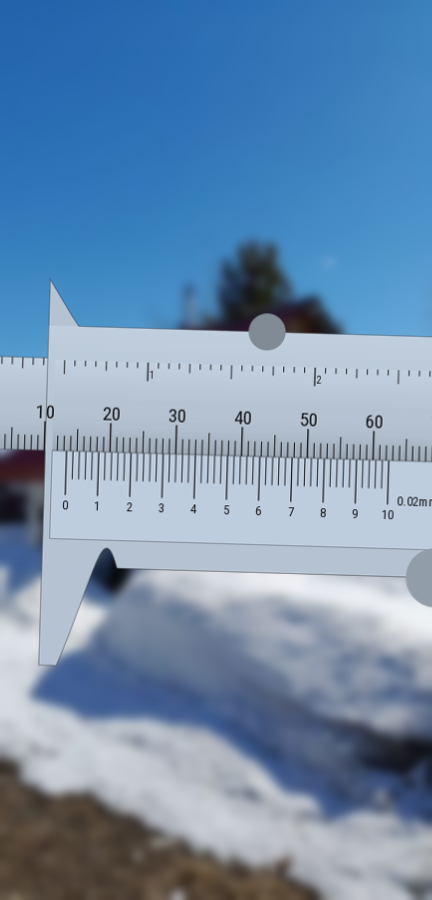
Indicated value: 13.4 mm
